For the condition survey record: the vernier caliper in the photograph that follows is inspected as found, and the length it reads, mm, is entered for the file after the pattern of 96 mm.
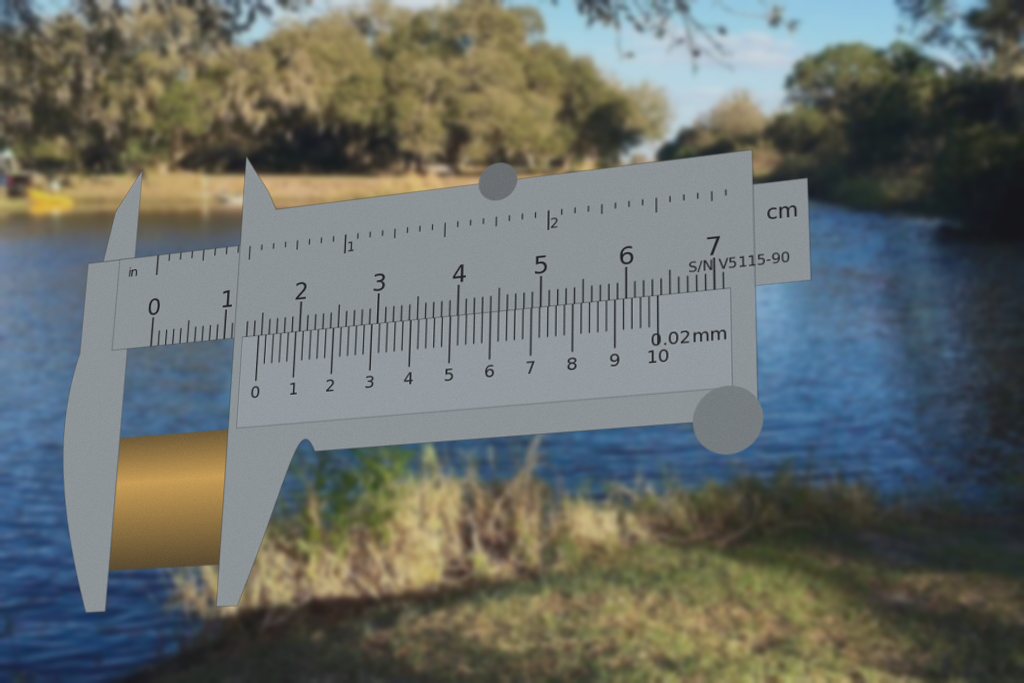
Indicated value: 14.6 mm
